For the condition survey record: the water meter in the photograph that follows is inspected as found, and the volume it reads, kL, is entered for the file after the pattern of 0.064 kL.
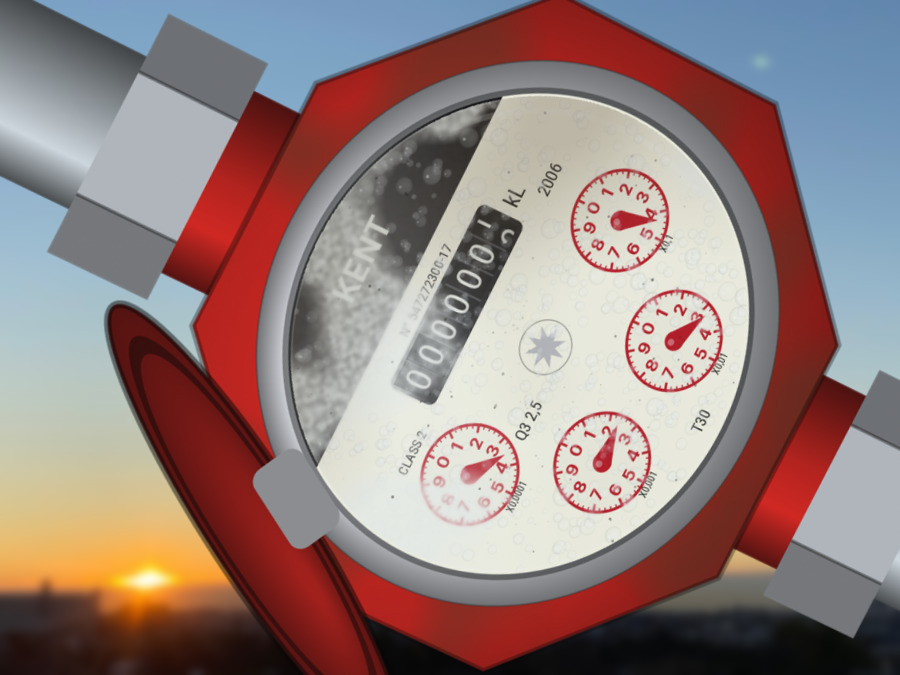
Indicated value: 1.4323 kL
